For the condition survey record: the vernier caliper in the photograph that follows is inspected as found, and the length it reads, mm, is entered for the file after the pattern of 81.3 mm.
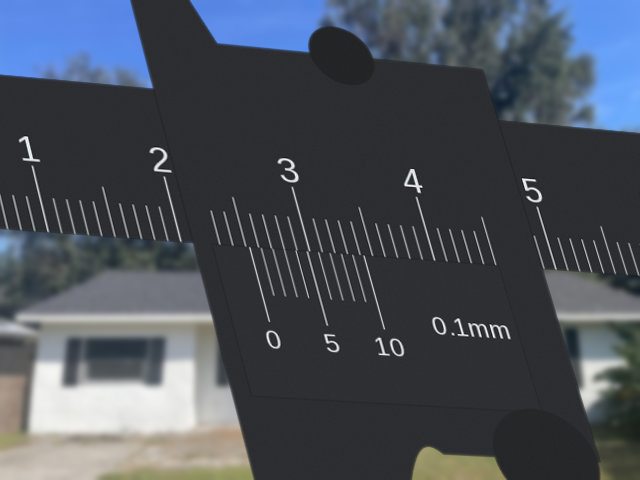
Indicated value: 25.3 mm
